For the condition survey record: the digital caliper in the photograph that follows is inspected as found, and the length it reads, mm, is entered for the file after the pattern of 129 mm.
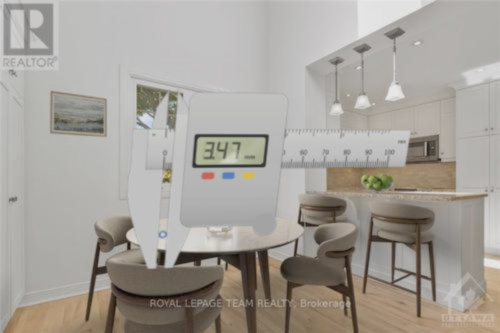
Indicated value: 3.47 mm
